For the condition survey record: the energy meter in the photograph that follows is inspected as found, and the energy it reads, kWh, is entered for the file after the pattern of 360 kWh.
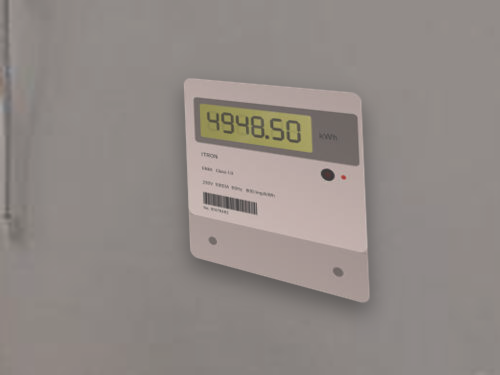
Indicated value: 4948.50 kWh
